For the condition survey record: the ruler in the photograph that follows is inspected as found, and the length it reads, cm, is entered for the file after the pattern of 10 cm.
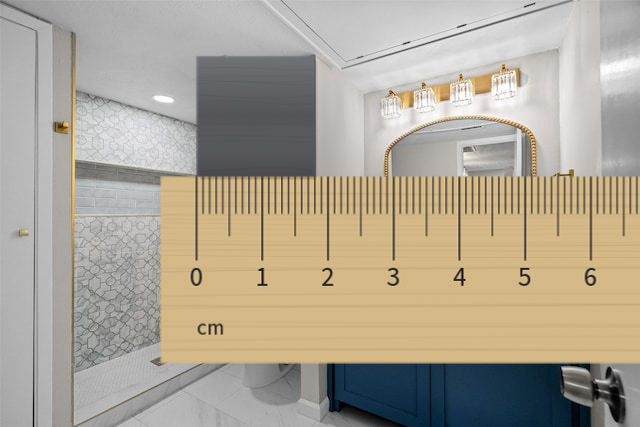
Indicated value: 1.8 cm
